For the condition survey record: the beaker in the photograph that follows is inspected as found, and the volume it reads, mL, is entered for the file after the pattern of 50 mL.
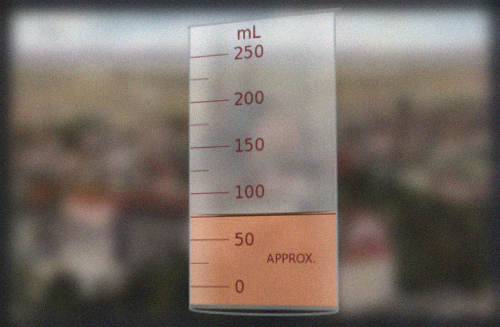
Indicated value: 75 mL
